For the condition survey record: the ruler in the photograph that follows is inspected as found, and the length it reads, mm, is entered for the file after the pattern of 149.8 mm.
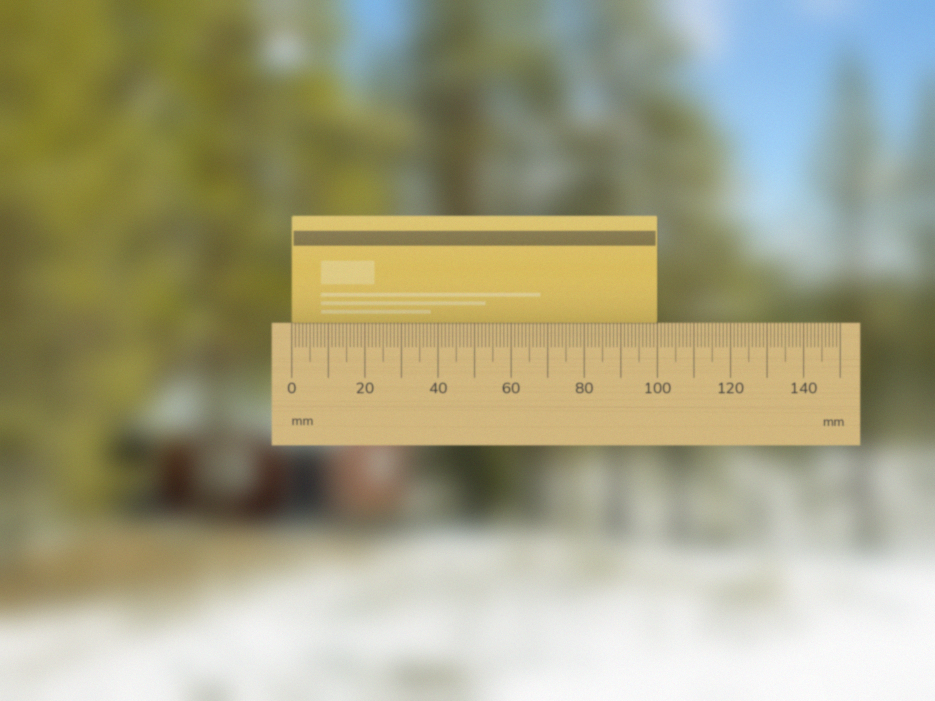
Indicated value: 100 mm
